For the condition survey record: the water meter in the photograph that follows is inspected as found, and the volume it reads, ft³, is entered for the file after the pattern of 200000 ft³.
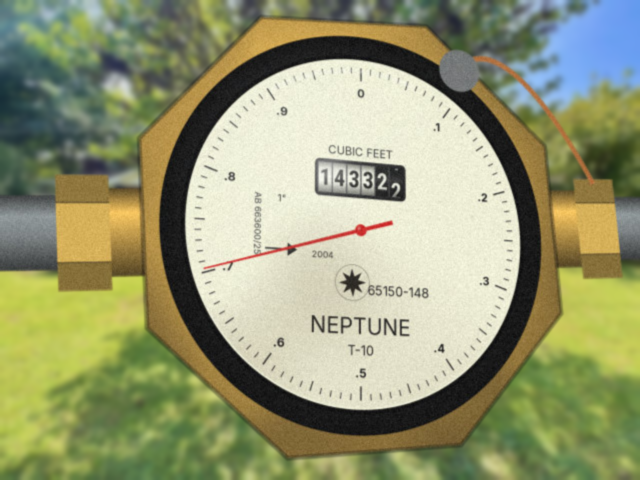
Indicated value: 143321.70 ft³
